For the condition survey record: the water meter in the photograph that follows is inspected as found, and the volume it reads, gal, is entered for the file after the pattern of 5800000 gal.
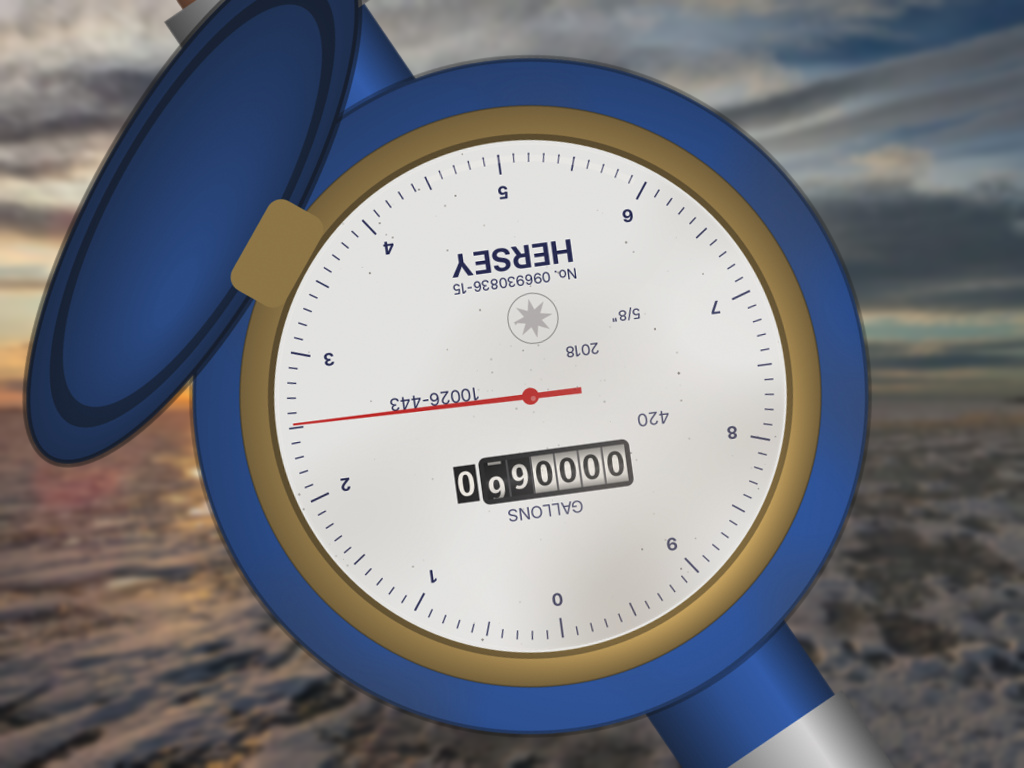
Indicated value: 662.5 gal
